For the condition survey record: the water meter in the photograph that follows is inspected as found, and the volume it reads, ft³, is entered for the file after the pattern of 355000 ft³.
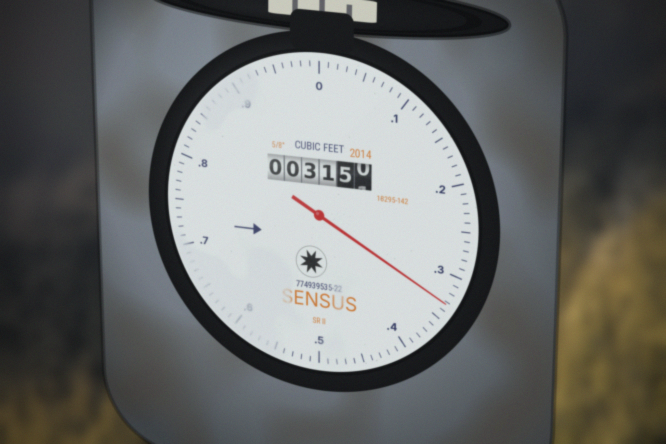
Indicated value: 3150.33 ft³
